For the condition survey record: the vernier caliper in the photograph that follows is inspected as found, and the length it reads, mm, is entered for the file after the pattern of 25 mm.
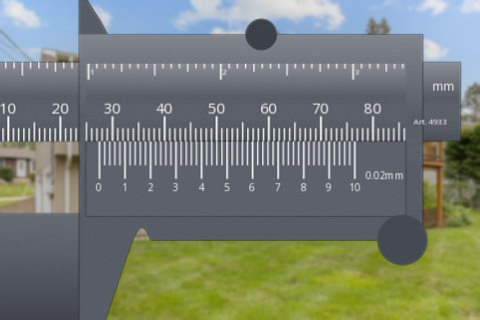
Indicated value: 27.5 mm
